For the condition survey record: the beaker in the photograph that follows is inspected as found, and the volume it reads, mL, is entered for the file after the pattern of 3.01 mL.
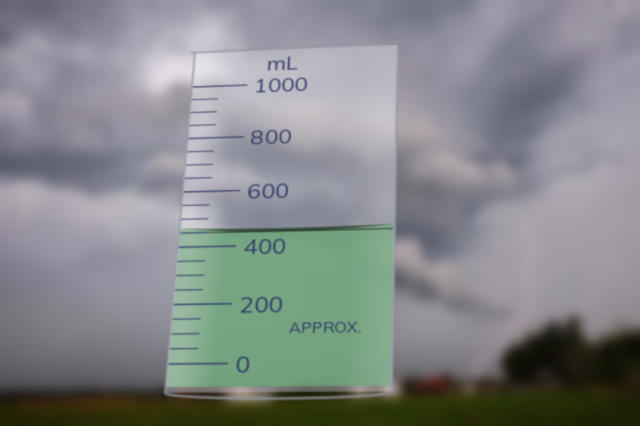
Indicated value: 450 mL
